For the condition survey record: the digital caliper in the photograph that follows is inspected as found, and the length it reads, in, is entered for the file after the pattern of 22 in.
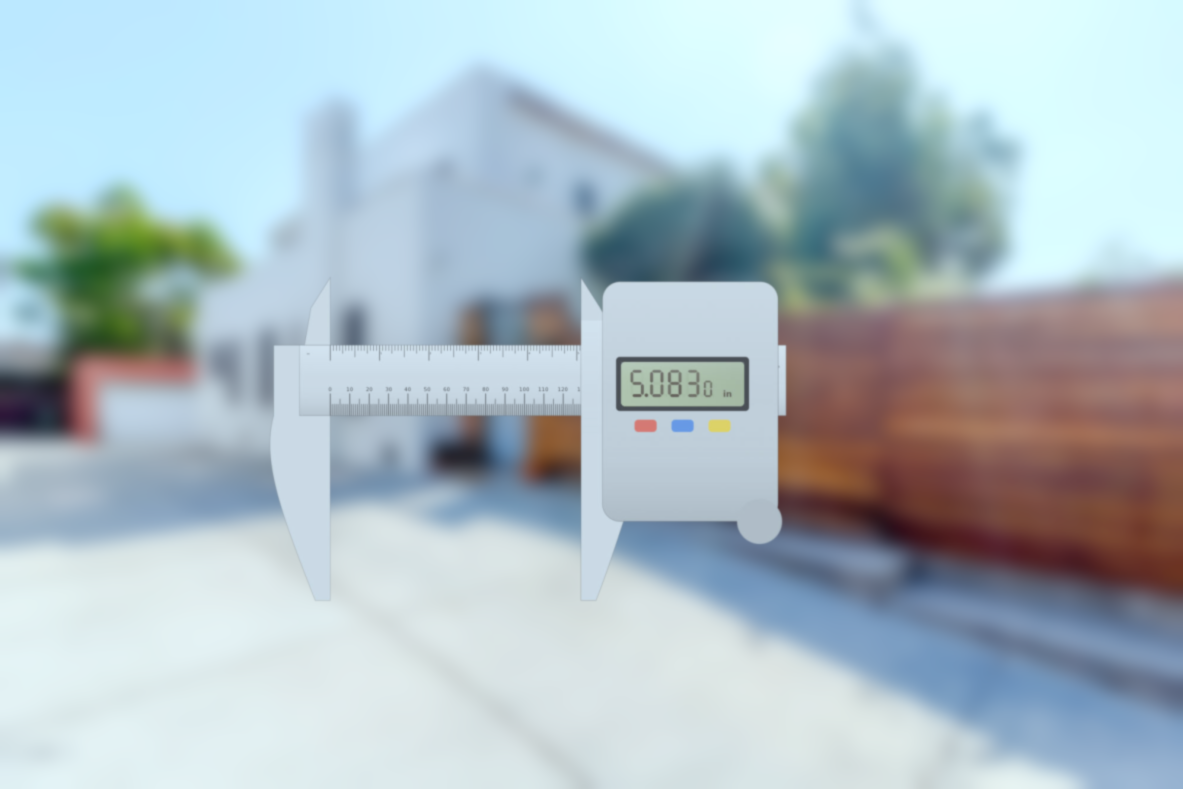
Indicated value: 5.0830 in
